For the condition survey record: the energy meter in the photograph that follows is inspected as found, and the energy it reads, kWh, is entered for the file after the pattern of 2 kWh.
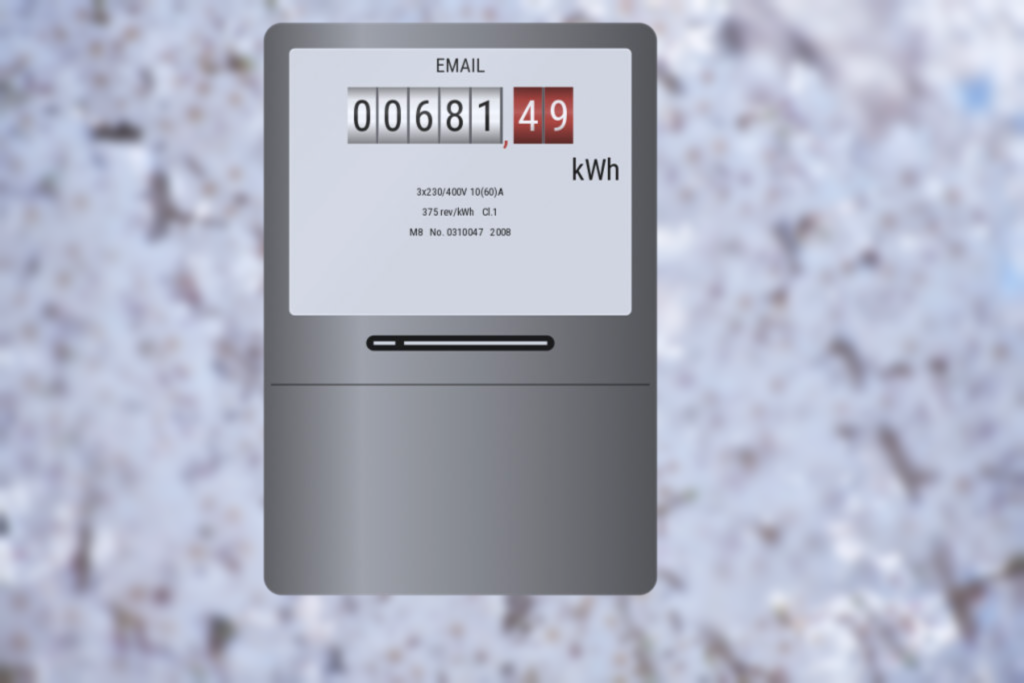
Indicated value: 681.49 kWh
